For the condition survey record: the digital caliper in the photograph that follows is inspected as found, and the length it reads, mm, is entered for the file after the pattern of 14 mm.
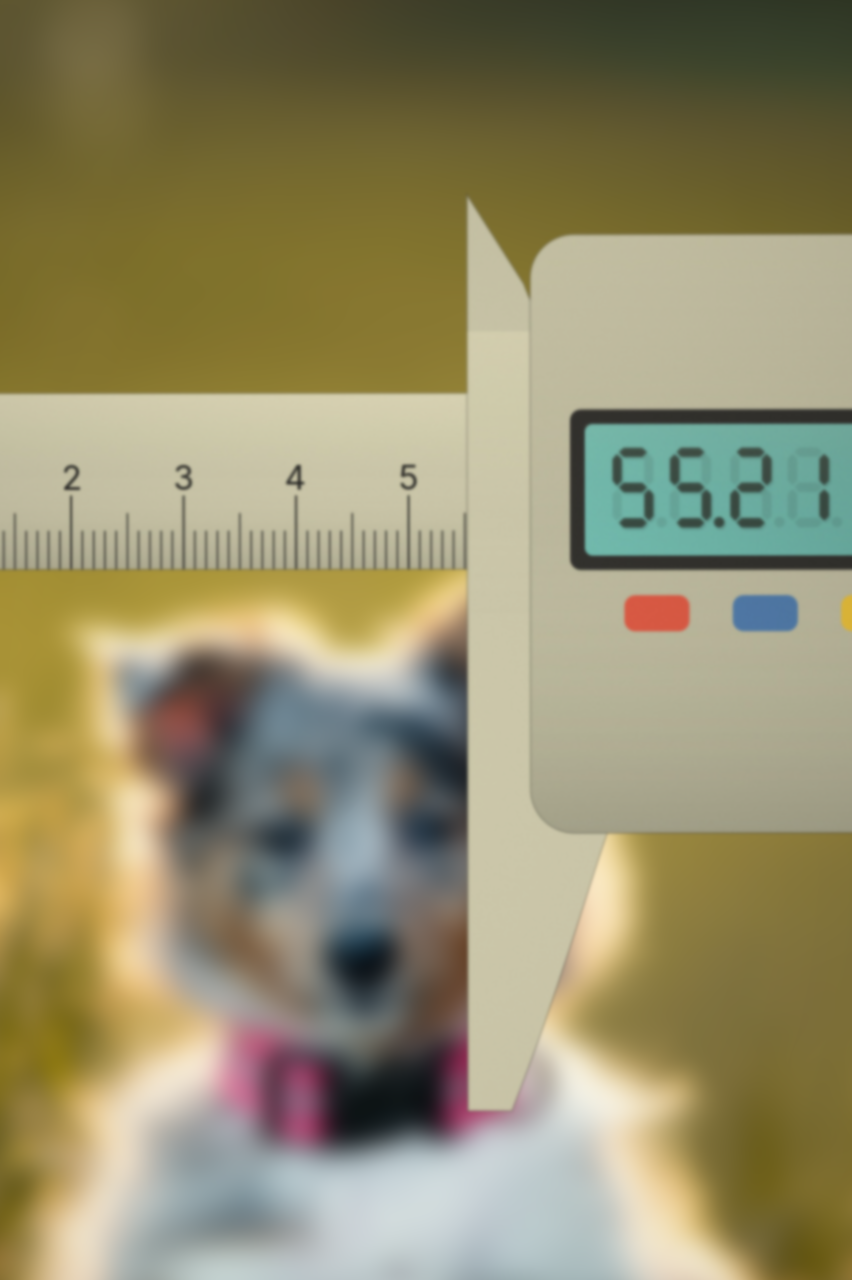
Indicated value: 55.21 mm
